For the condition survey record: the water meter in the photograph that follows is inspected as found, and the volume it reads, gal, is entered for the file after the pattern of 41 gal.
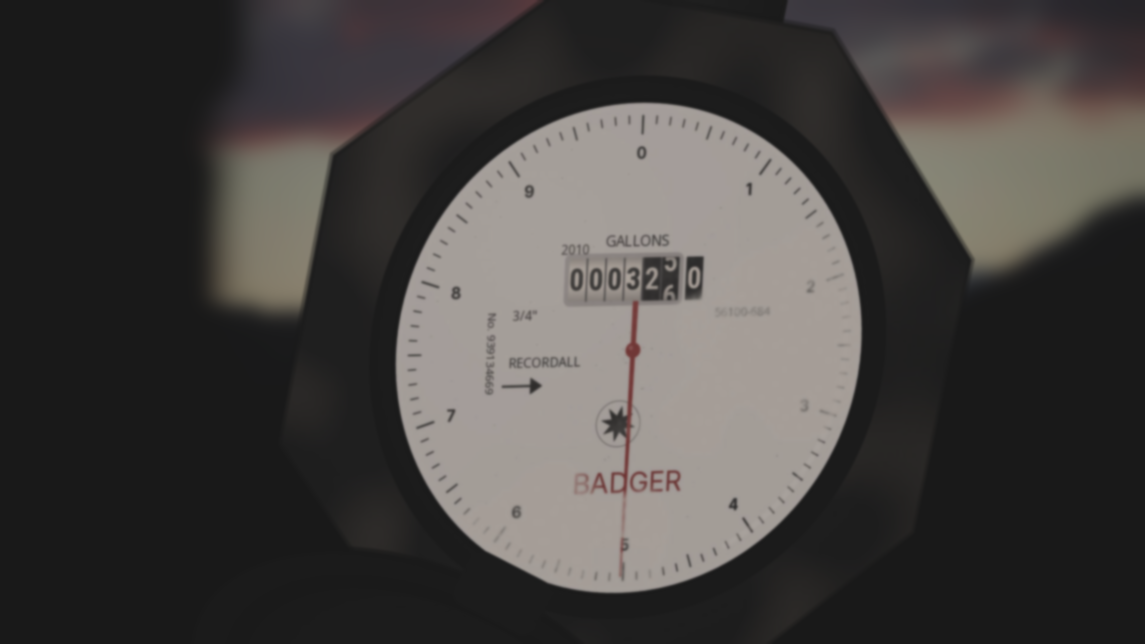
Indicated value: 3255.0 gal
